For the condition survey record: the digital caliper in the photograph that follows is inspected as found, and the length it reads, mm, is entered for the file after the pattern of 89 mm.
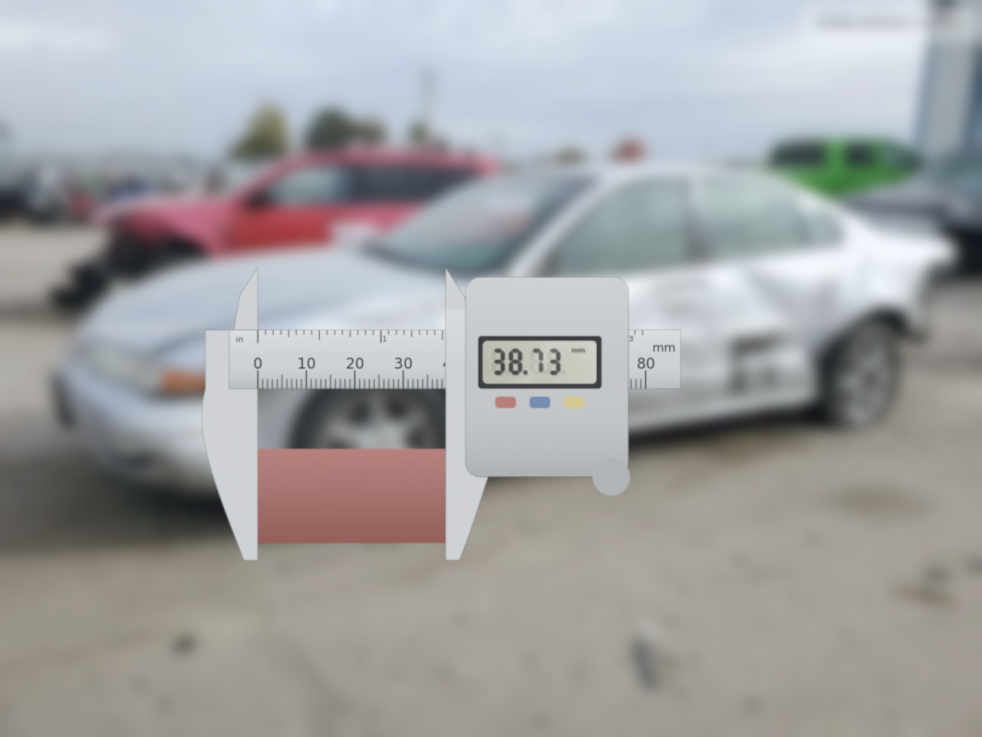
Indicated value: 38.73 mm
